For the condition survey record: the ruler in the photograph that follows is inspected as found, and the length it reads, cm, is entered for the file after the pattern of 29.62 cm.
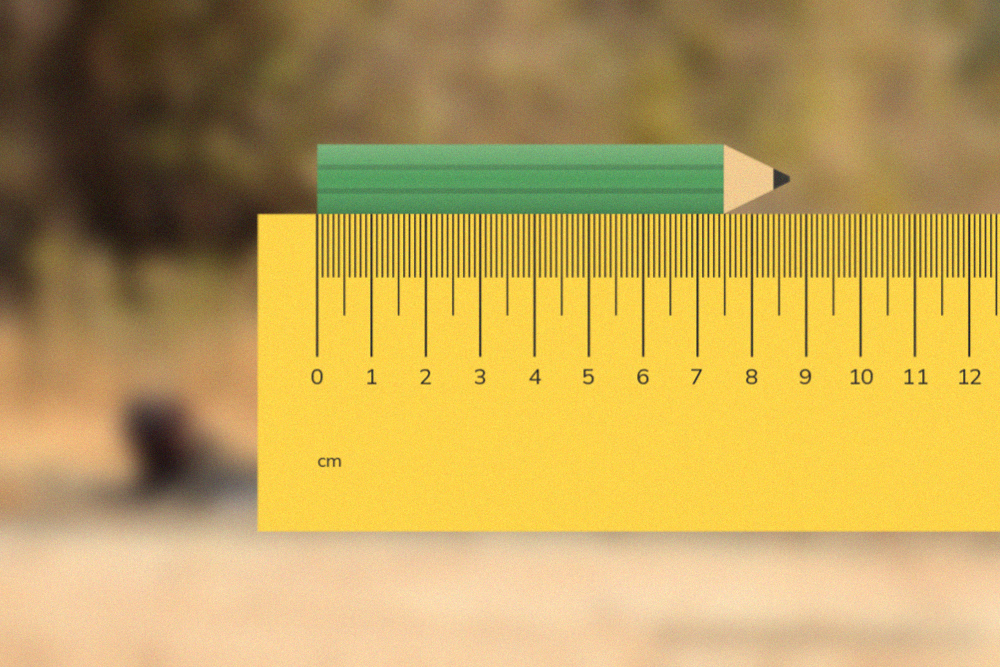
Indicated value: 8.7 cm
